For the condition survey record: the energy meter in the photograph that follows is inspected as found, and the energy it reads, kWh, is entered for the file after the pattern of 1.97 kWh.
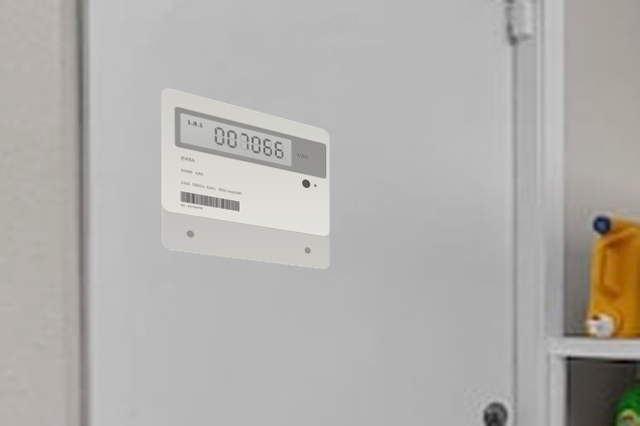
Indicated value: 7066 kWh
